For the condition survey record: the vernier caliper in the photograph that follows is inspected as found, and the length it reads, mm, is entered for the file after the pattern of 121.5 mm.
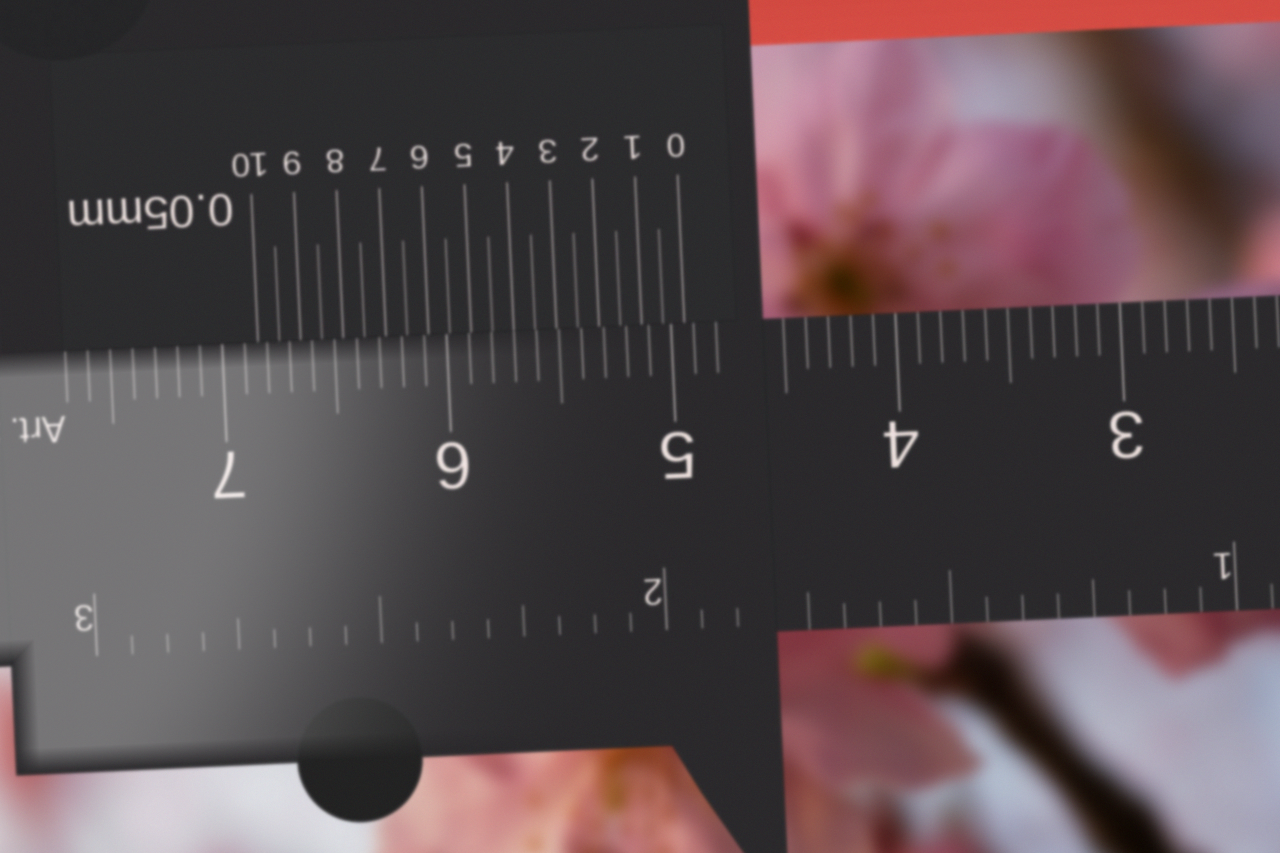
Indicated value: 49.4 mm
